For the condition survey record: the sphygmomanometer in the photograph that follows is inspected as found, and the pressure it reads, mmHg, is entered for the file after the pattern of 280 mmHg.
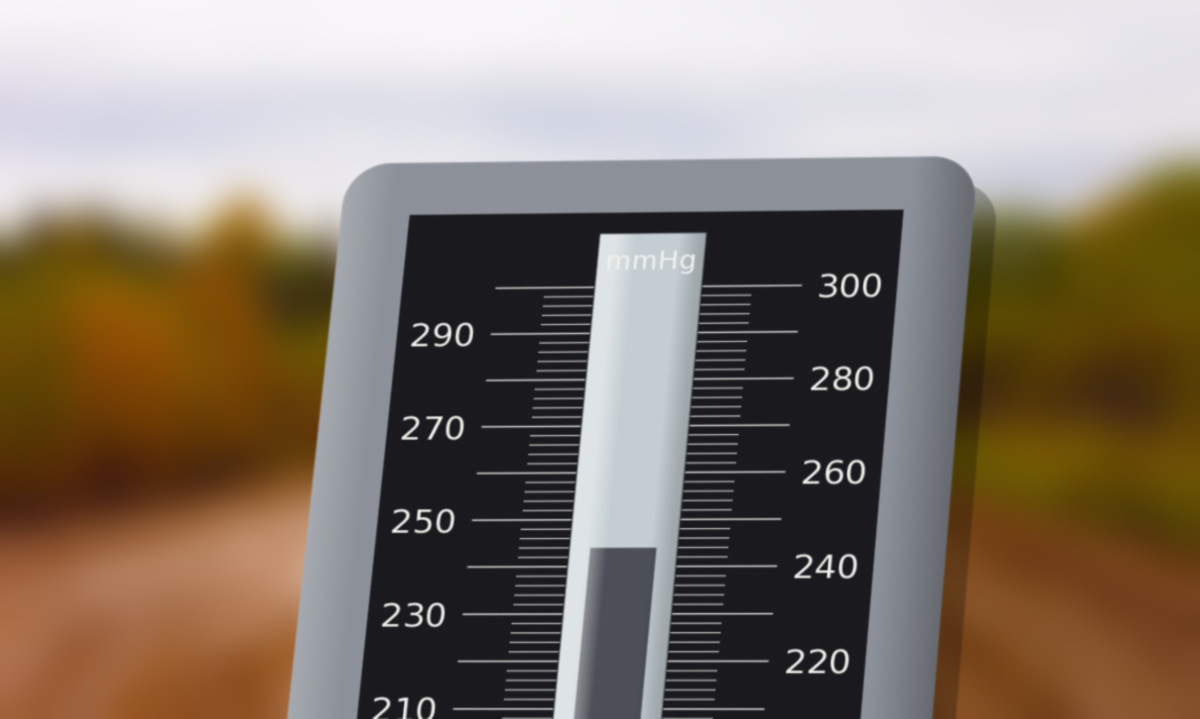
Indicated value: 244 mmHg
